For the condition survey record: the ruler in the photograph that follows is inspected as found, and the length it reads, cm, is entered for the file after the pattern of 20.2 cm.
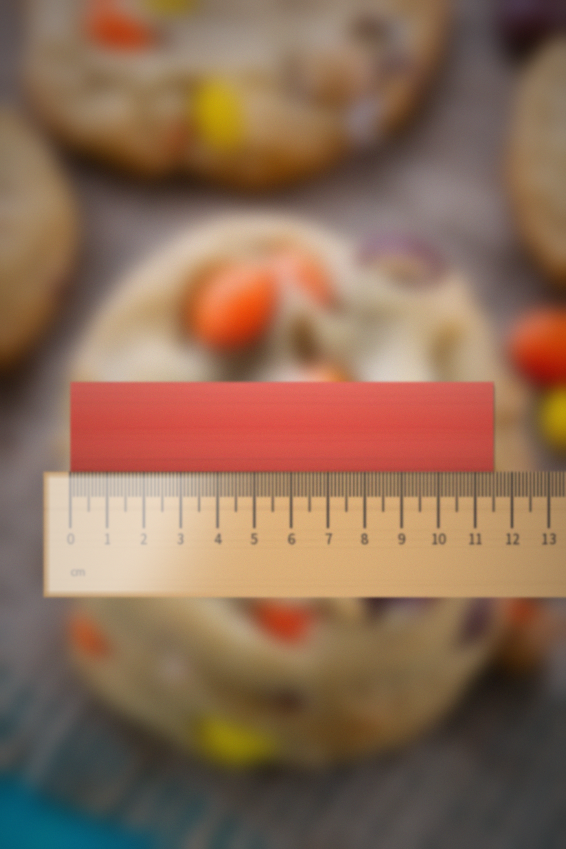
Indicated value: 11.5 cm
